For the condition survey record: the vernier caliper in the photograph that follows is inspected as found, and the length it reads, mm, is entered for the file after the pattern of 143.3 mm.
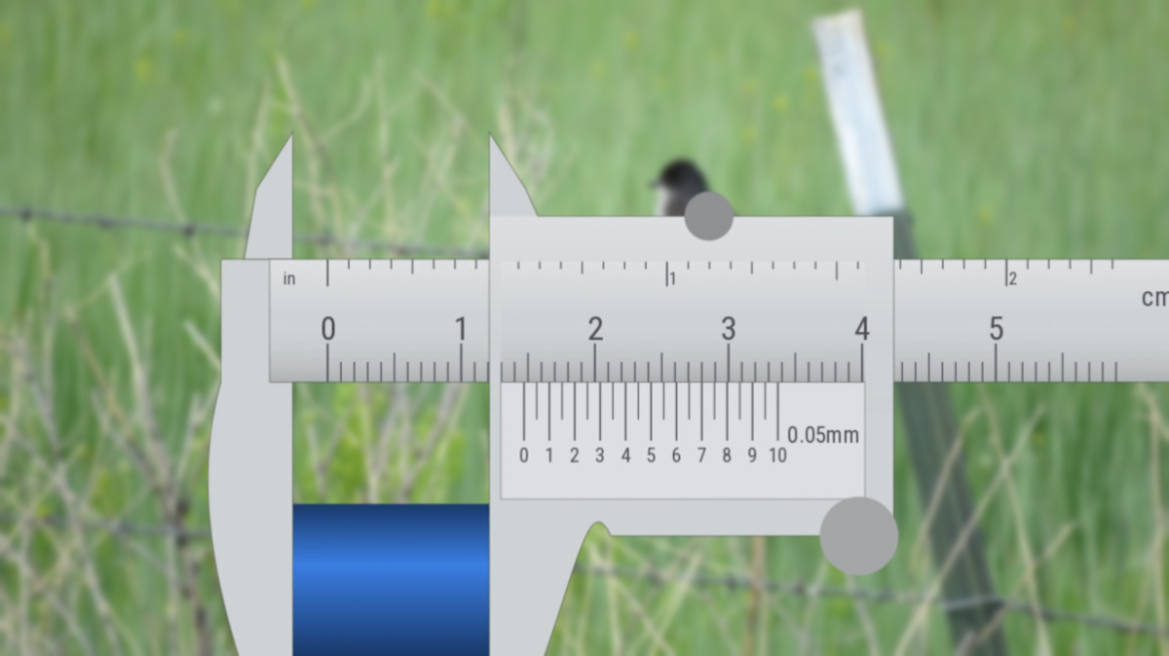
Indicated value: 14.7 mm
